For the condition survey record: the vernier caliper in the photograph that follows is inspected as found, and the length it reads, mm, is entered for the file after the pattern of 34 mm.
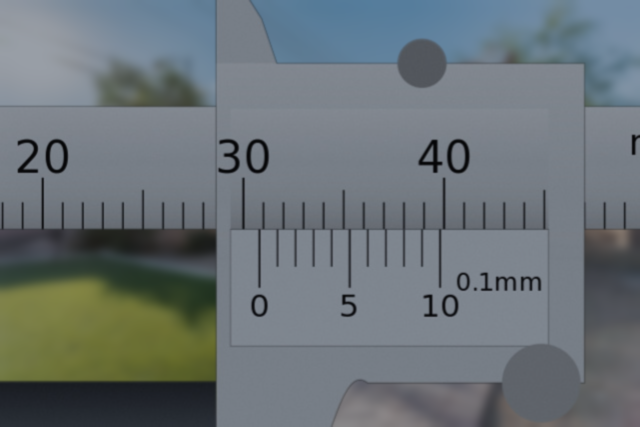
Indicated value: 30.8 mm
